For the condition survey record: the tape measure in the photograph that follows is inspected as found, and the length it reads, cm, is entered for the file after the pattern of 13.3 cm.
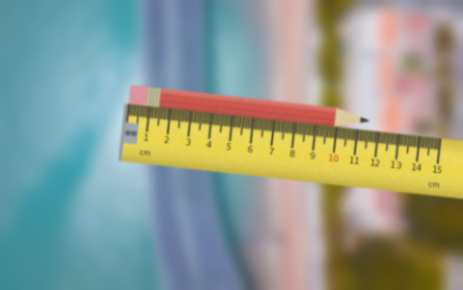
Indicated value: 11.5 cm
